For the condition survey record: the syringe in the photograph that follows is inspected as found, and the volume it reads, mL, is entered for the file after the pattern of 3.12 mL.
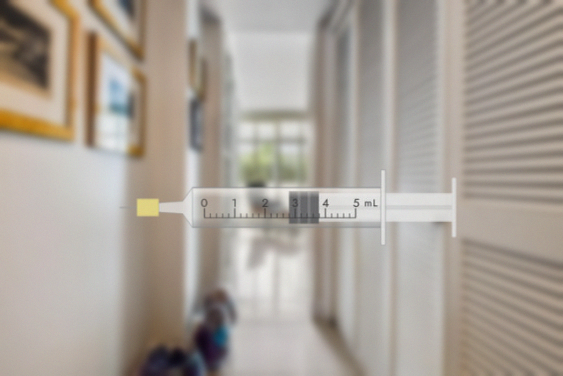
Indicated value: 2.8 mL
